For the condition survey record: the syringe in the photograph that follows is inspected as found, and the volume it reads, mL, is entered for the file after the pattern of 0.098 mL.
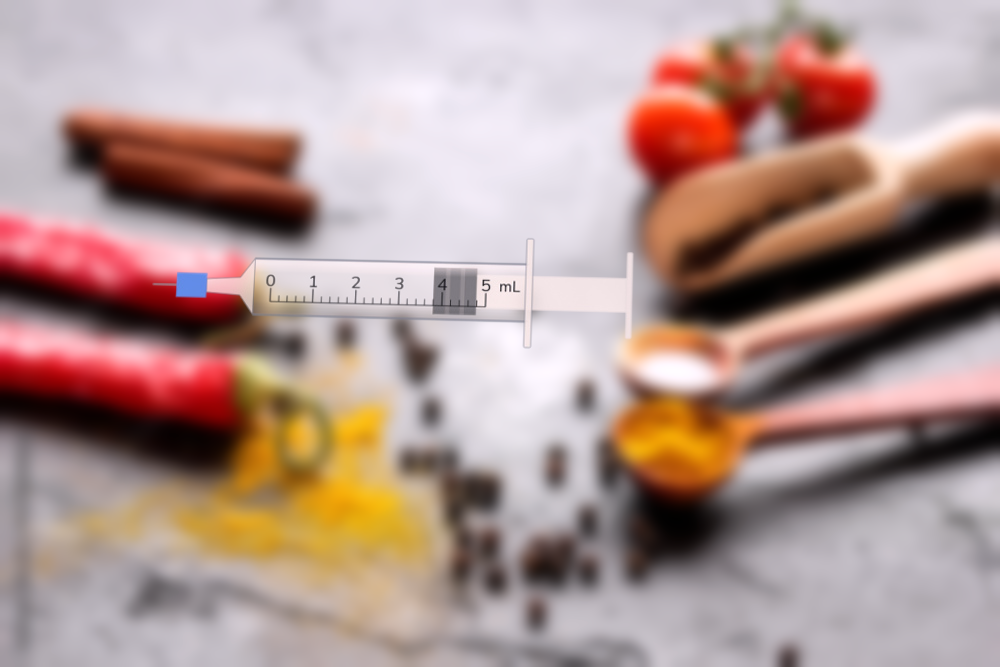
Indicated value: 3.8 mL
